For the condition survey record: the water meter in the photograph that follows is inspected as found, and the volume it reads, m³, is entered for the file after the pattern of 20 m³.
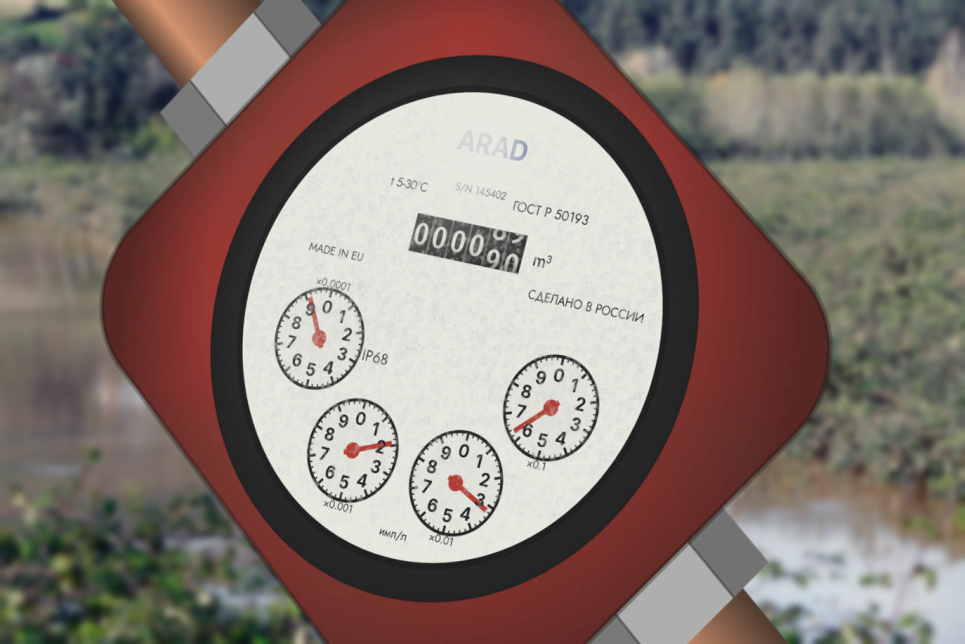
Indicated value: 89.6319 m³
